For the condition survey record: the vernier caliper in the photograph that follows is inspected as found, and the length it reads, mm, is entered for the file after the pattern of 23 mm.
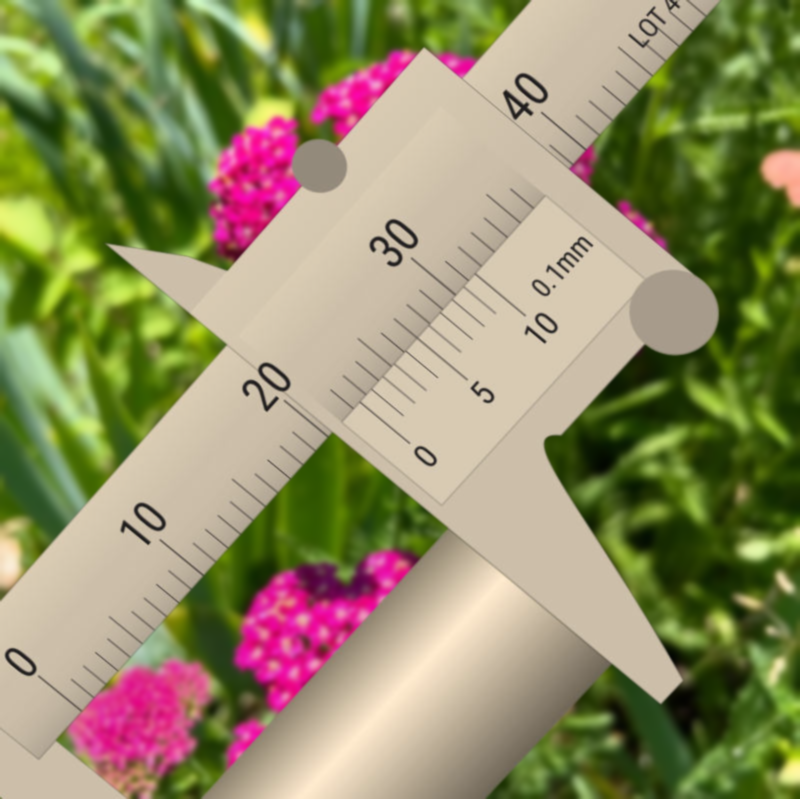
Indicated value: 22.5 mm
